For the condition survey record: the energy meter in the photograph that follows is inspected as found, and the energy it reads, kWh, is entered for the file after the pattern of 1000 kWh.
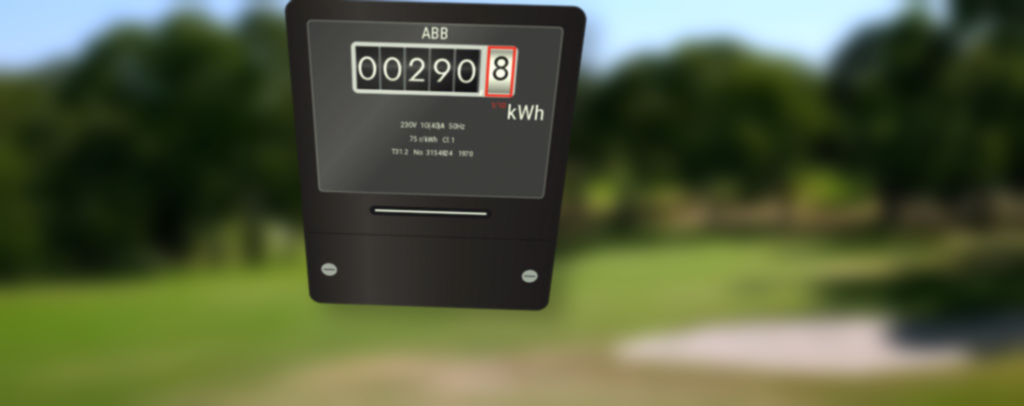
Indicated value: 290.8 kWh
